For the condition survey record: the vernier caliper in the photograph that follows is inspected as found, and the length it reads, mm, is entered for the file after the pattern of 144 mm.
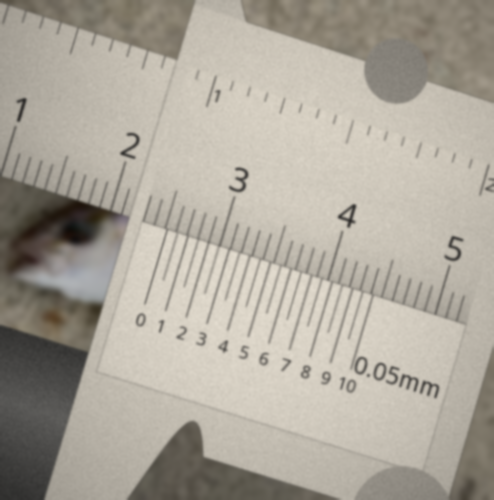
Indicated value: 25.2 mm
